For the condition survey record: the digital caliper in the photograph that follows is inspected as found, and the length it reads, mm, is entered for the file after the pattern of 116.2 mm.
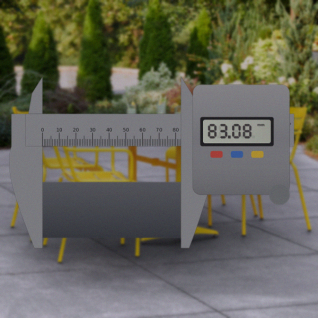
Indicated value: 83.08 mm
